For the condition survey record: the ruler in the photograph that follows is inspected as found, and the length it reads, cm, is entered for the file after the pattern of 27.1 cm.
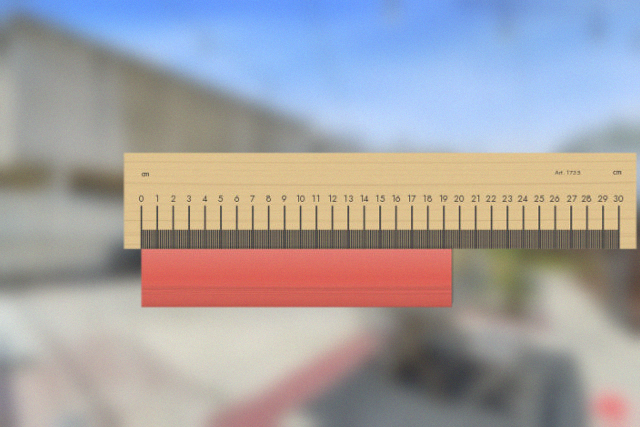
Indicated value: 19.5 cm
